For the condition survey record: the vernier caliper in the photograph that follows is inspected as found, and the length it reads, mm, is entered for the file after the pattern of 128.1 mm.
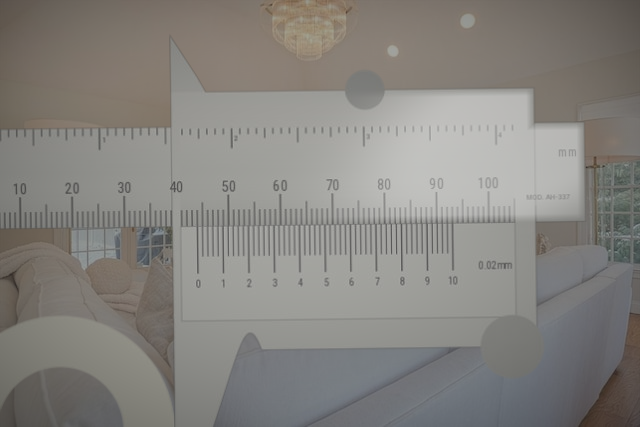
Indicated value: 44.0 mm
